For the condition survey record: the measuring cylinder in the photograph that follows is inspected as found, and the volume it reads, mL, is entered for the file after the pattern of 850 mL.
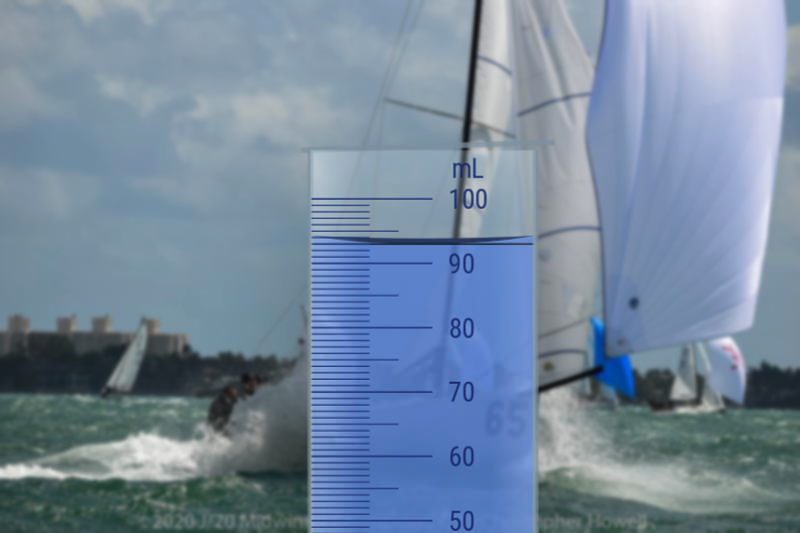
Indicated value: 93 mL
